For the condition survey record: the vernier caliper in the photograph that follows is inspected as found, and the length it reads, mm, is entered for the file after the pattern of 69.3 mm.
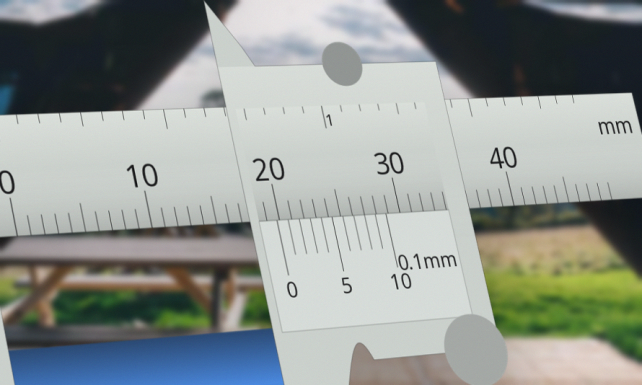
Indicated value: 19.8 mm
